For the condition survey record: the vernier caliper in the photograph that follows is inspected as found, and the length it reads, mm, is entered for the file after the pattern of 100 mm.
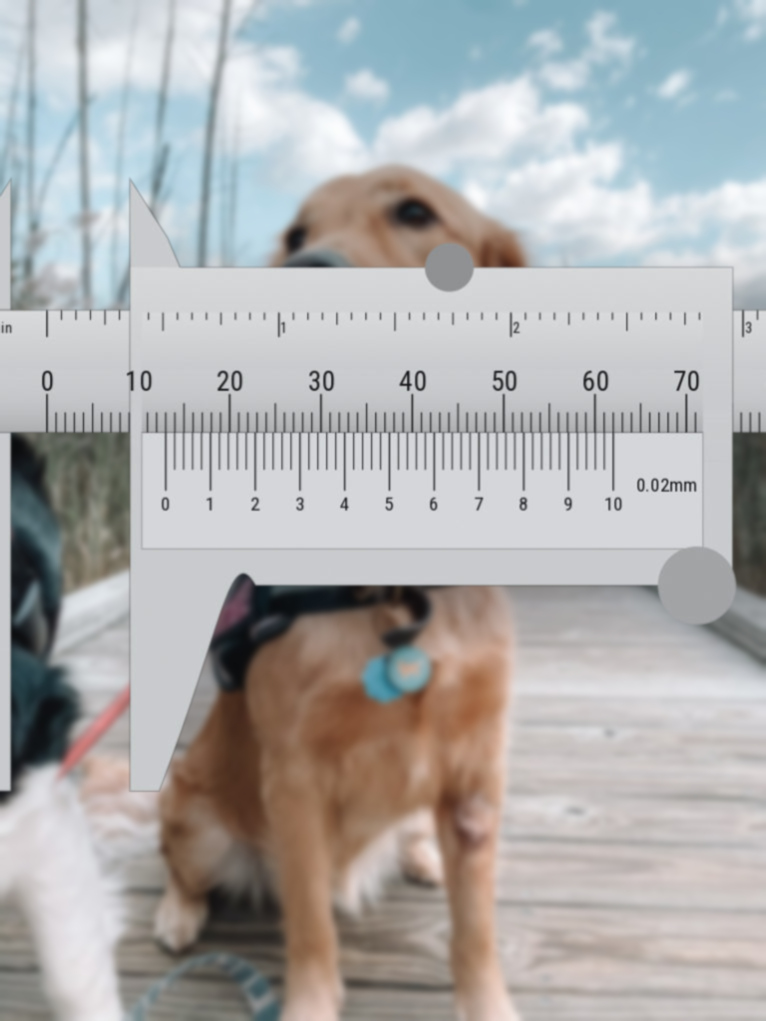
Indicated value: 13.0 mm
